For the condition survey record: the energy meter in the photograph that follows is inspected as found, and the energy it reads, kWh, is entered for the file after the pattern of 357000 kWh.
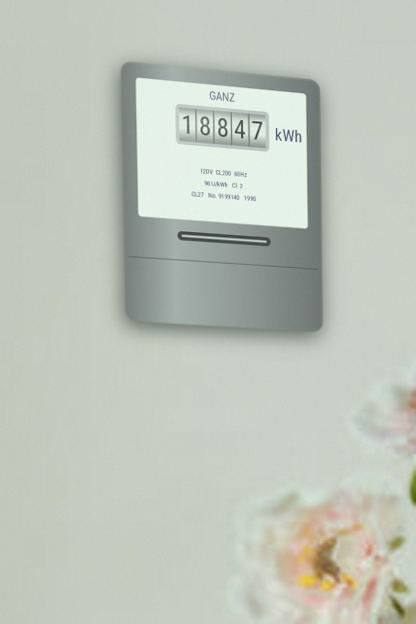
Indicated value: 18847 kWh
